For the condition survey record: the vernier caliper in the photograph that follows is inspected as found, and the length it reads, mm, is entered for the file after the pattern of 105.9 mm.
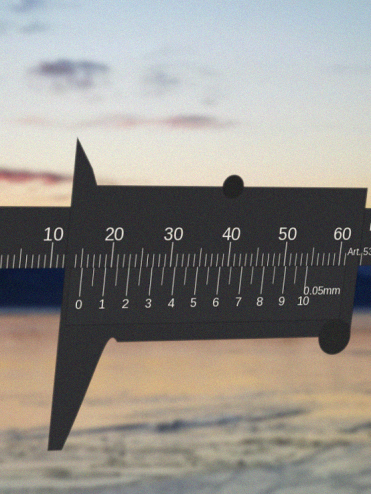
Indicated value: 15.2 mm
